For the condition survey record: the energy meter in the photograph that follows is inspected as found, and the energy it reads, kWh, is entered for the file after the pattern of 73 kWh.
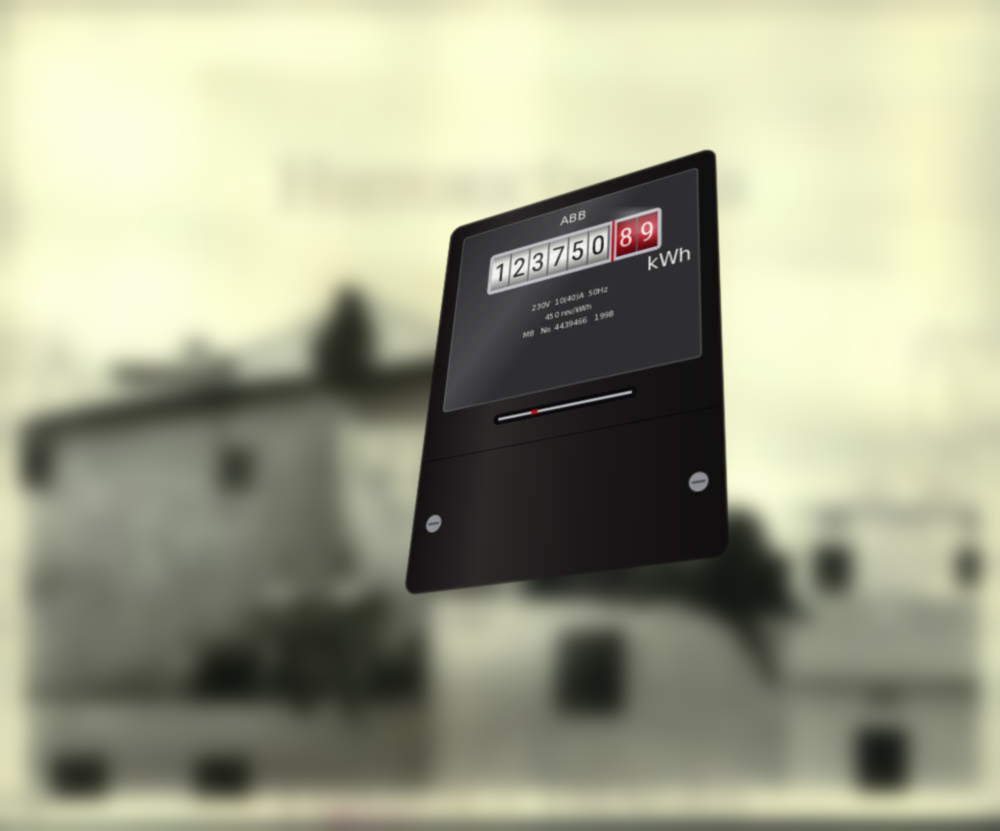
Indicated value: 123750.89 kWh
